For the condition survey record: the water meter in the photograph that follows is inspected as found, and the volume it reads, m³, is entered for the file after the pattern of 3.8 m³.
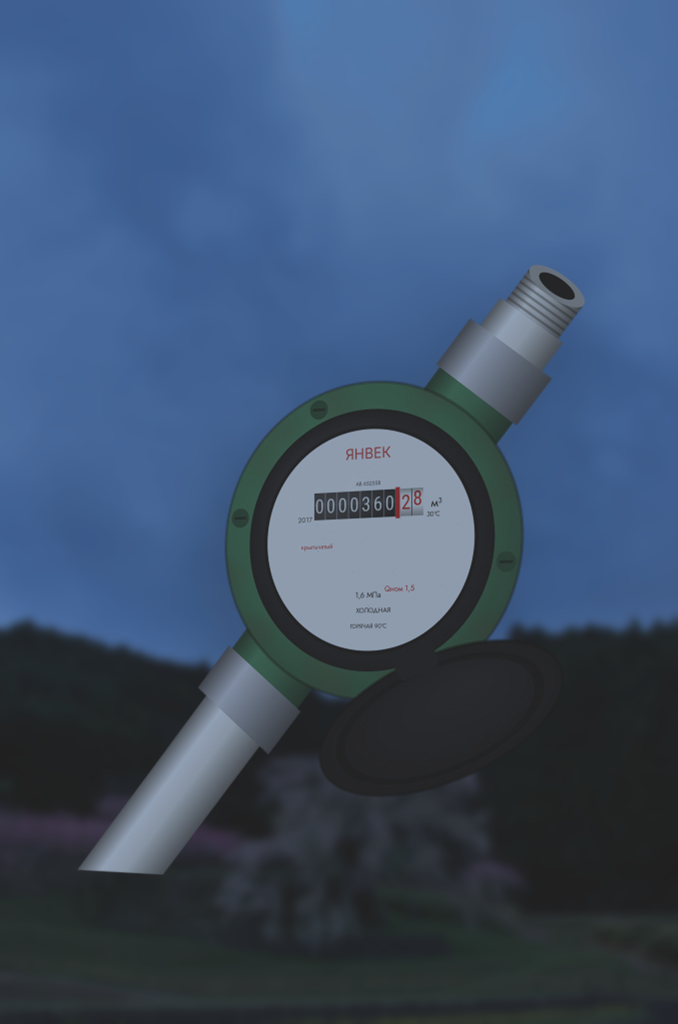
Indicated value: 360.28 m³
